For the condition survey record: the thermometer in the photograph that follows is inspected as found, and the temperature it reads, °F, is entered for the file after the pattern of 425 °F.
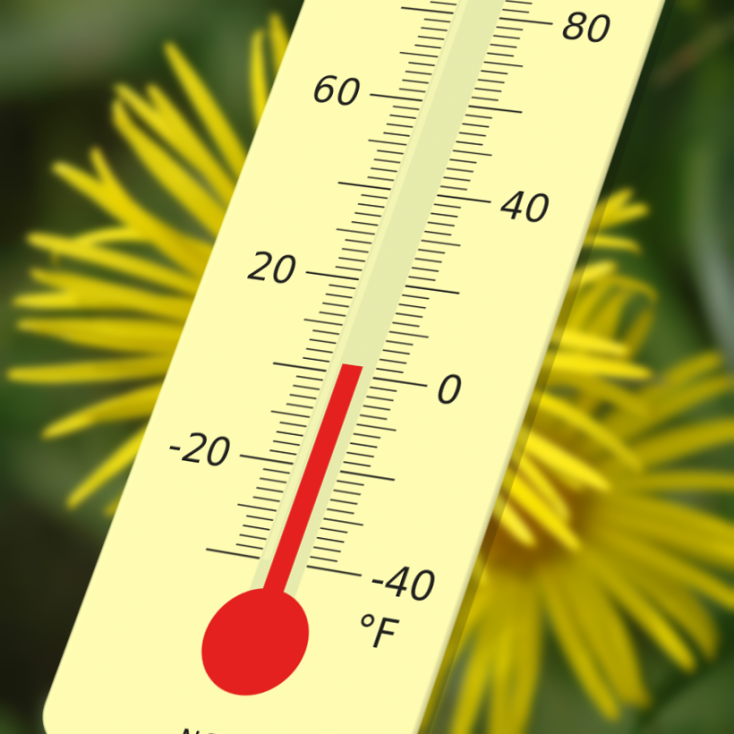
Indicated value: 2 °F
